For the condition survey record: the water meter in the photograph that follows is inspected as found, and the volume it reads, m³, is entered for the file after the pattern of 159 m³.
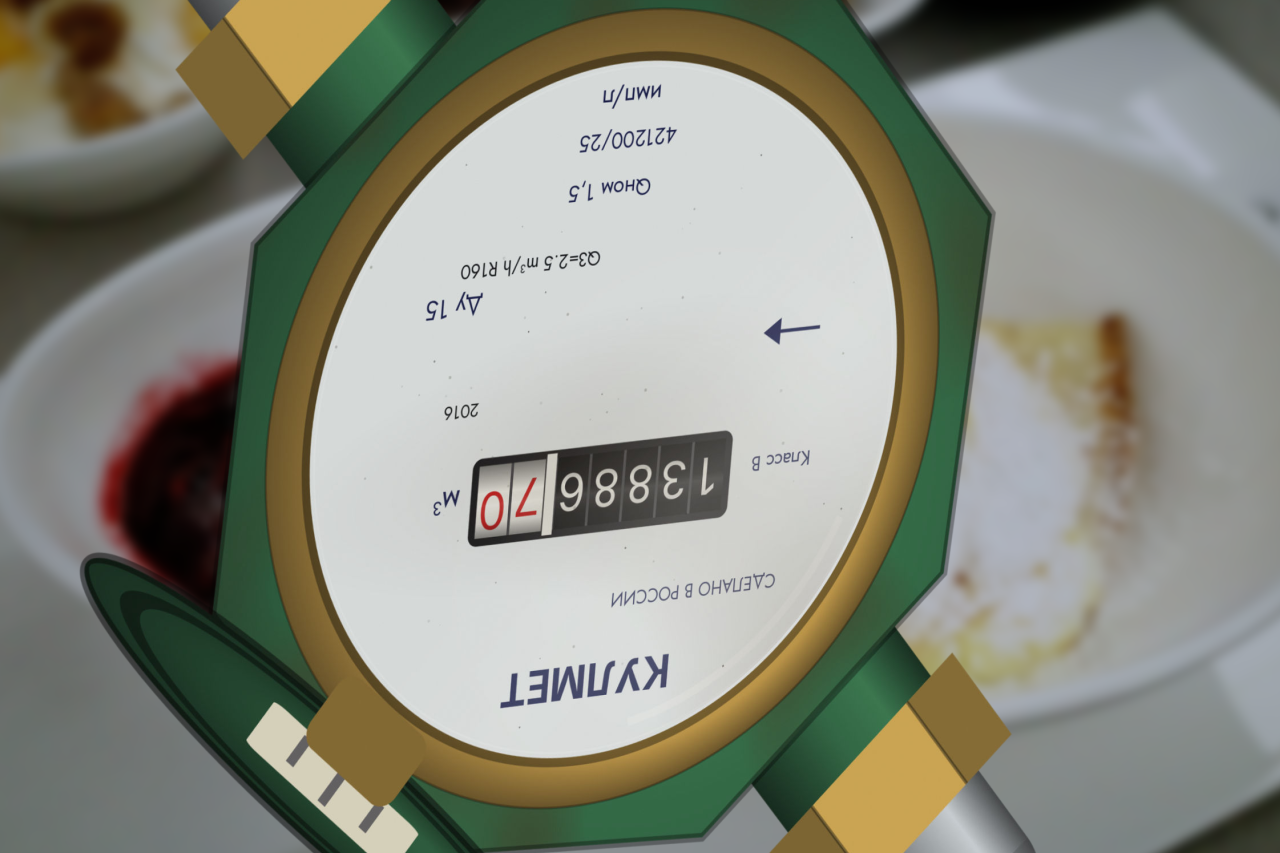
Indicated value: 13886.70 m³
